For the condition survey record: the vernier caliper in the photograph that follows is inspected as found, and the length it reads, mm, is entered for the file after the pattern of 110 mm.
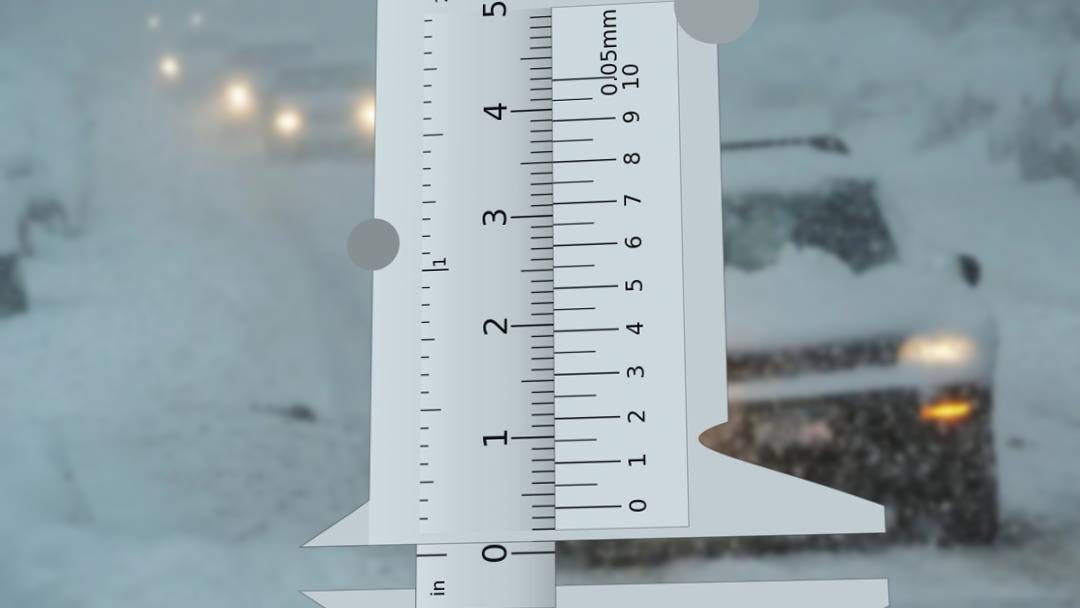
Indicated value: 3.8 mm
